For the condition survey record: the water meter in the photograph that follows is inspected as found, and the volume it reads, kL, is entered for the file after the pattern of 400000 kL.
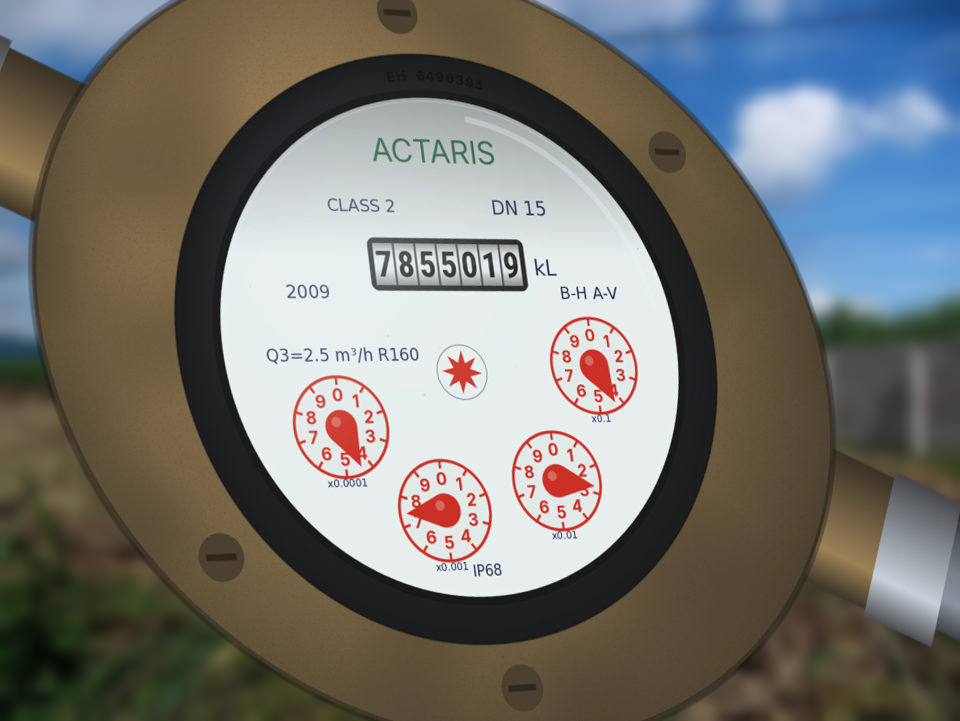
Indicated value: 7855019.4274 kL
